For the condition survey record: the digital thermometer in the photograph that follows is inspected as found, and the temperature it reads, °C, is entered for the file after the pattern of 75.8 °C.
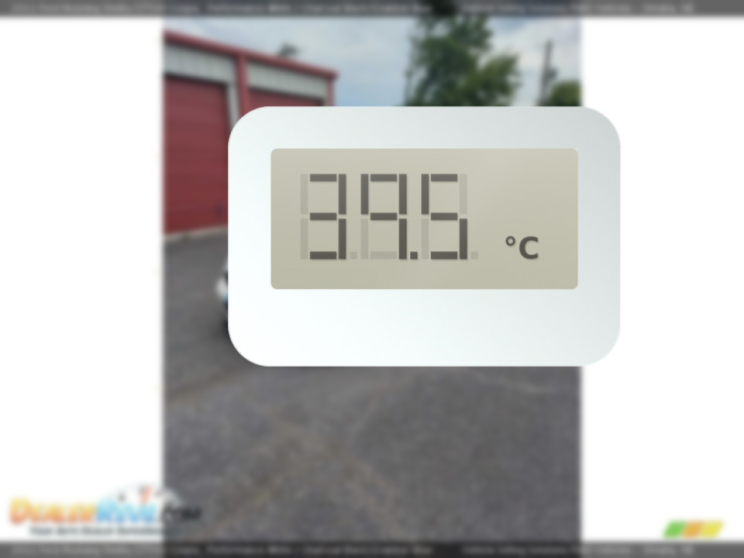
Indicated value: 39.5 °C
